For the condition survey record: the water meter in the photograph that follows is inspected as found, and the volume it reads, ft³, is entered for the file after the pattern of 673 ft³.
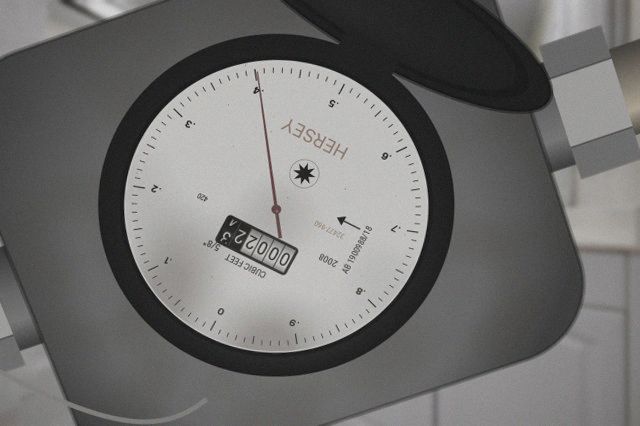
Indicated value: 223.40 ft³
